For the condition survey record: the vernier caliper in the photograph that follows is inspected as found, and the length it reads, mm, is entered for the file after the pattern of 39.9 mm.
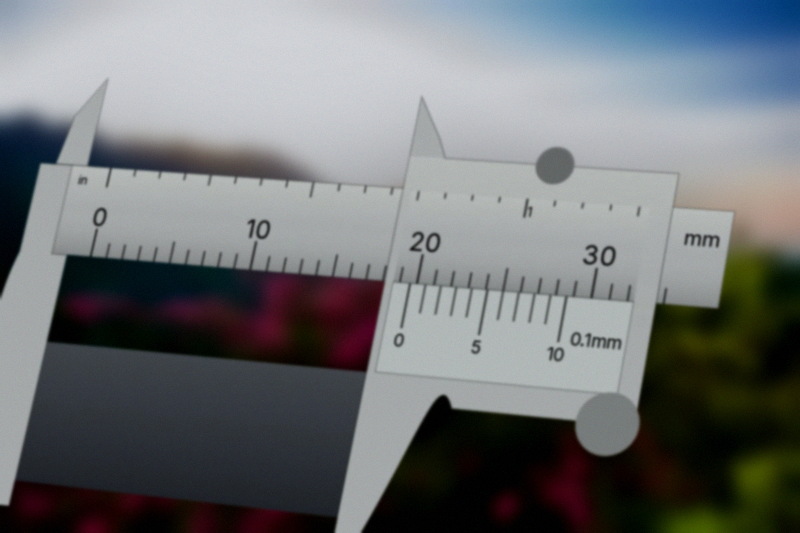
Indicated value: 19.6 mm
